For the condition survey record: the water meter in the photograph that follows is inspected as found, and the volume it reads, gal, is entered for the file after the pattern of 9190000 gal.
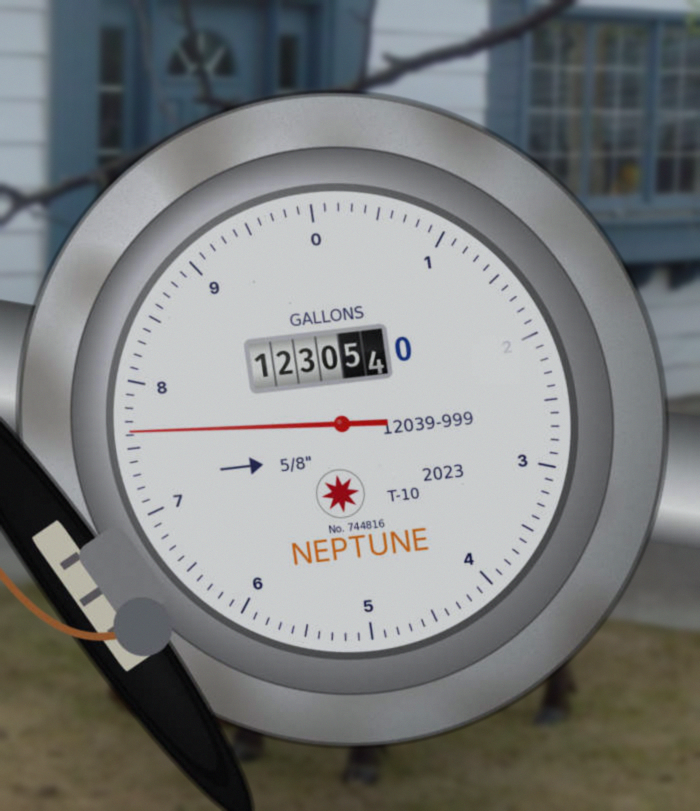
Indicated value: 1230537.6 gal
